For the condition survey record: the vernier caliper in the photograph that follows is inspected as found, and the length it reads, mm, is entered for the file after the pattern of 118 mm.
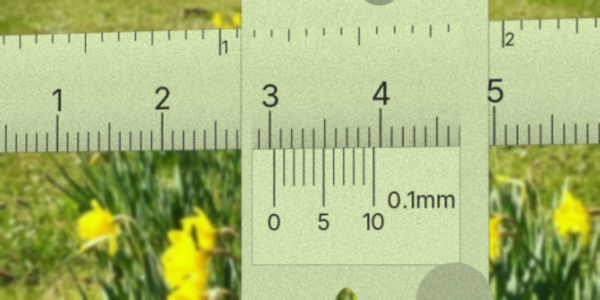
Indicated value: 30.4 mm
